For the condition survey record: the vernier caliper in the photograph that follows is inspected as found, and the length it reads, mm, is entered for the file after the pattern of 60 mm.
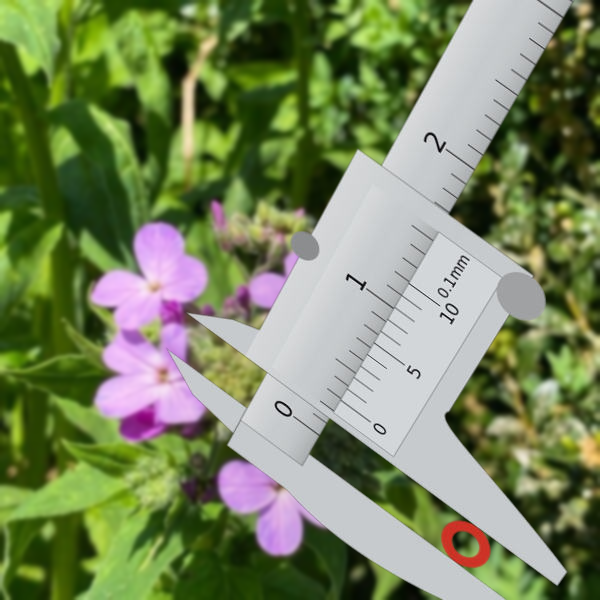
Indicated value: 2.9 mm
